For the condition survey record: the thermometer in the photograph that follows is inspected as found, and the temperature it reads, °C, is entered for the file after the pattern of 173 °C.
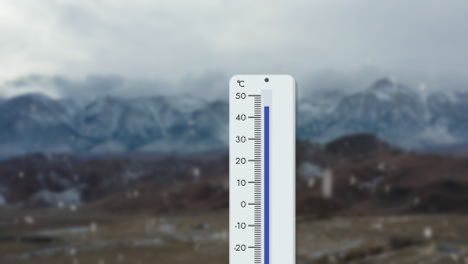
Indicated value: 45 °C
